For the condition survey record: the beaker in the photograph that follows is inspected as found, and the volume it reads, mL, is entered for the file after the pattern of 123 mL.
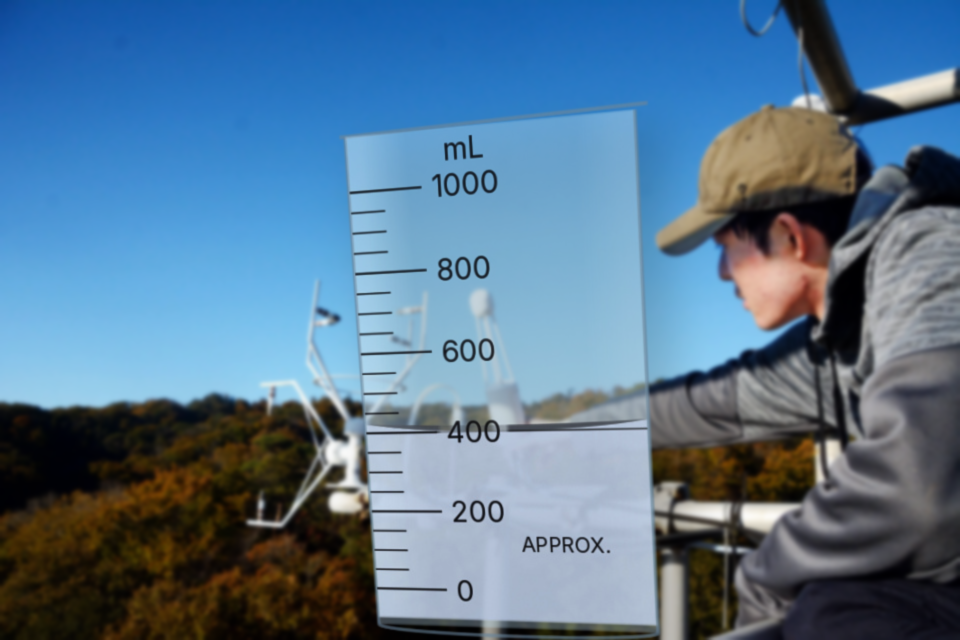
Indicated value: 400 mL
